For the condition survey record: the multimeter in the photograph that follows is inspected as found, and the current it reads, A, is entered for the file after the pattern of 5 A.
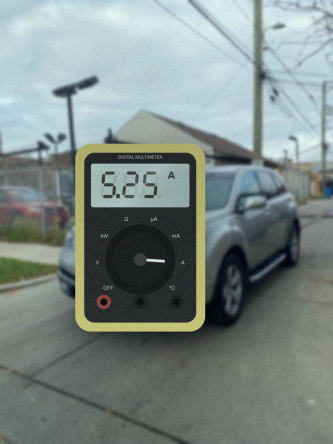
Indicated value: 5.25 A
